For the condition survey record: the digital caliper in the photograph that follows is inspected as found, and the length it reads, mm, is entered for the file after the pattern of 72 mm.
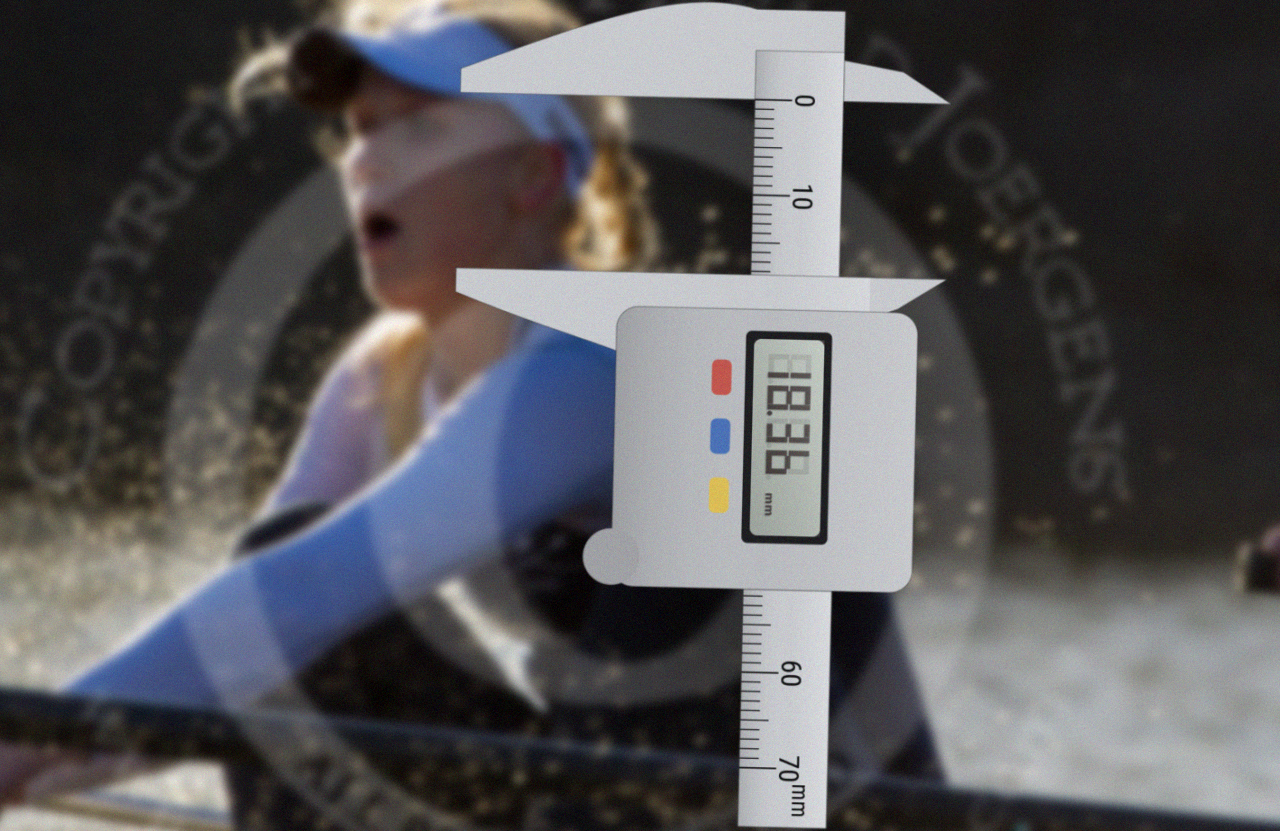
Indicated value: 18.36 mm
